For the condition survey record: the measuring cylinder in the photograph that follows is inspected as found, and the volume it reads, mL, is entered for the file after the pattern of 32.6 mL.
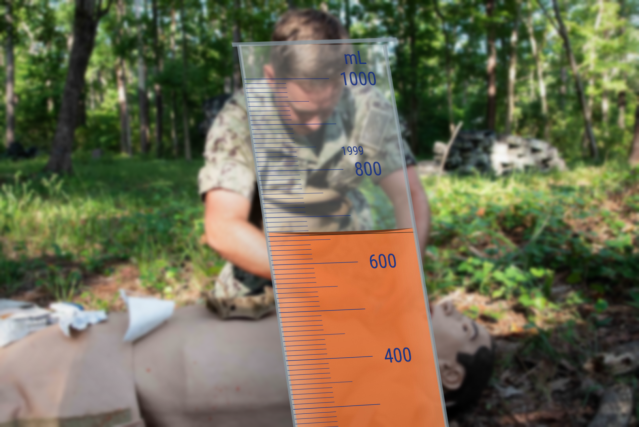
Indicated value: 660 mL
